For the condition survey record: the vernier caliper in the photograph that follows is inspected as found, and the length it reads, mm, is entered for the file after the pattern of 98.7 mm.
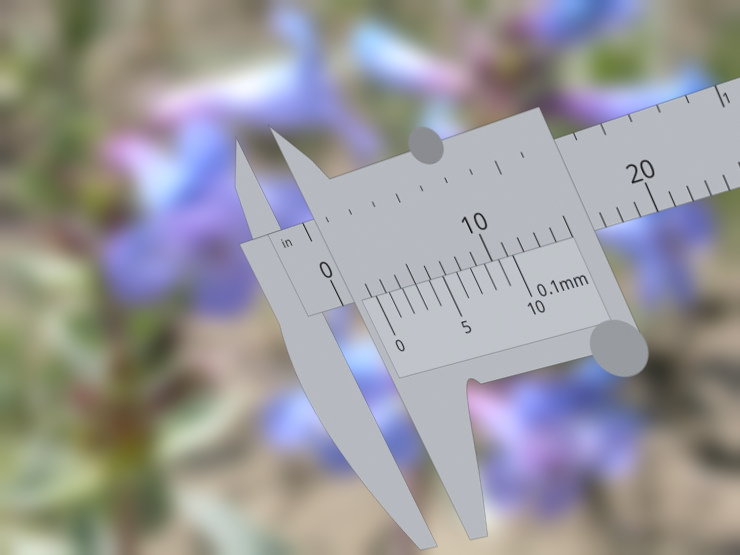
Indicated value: 2.3 mm
